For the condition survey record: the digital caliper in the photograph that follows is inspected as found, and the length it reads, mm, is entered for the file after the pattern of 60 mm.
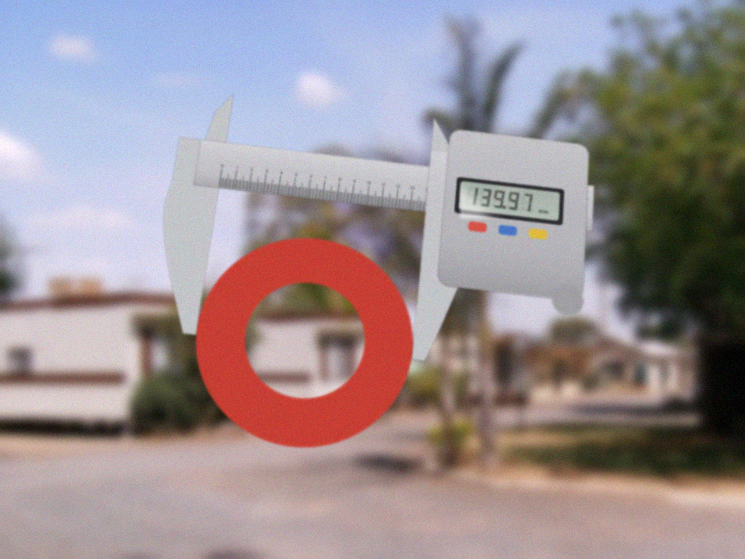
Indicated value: 139.97 mm
